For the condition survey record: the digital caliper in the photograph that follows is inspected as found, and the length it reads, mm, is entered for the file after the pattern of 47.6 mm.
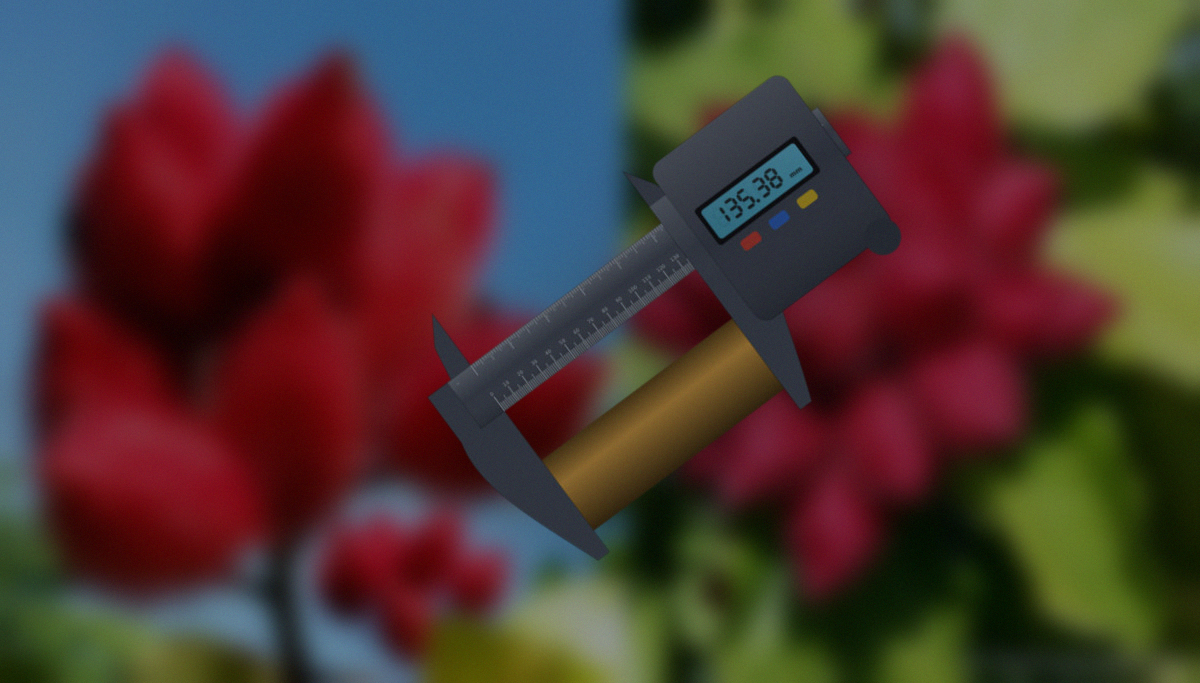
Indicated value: 135.38 mm
